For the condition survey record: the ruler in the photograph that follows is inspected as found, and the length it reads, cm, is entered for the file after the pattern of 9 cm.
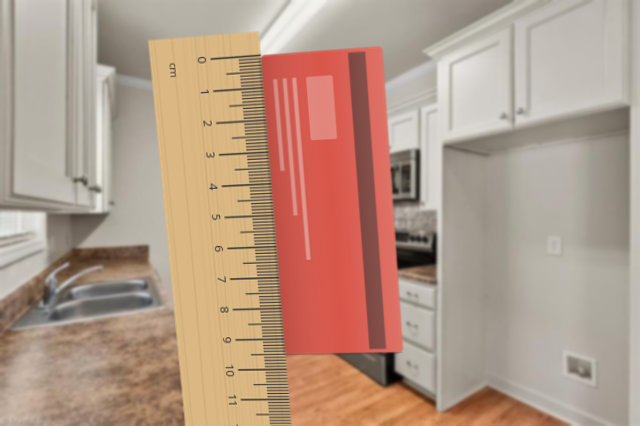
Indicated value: 9.5 cm
